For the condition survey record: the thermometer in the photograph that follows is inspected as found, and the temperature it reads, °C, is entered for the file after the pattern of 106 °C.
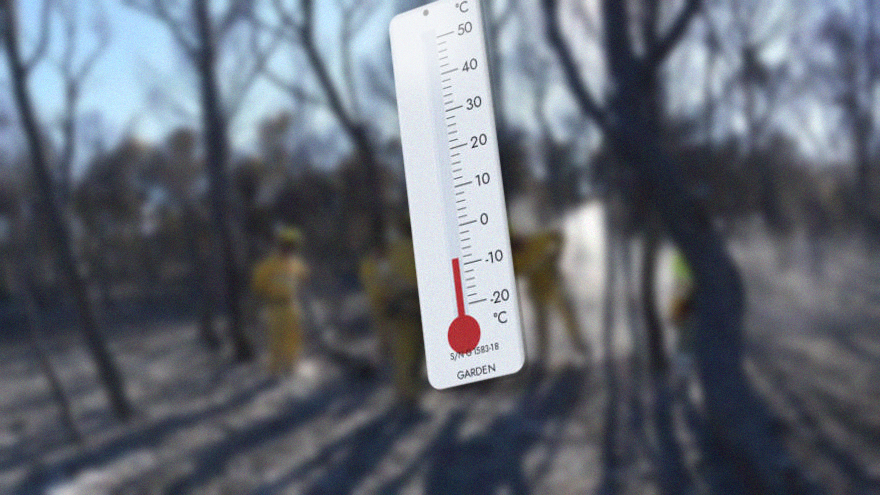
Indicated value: -8 °C
